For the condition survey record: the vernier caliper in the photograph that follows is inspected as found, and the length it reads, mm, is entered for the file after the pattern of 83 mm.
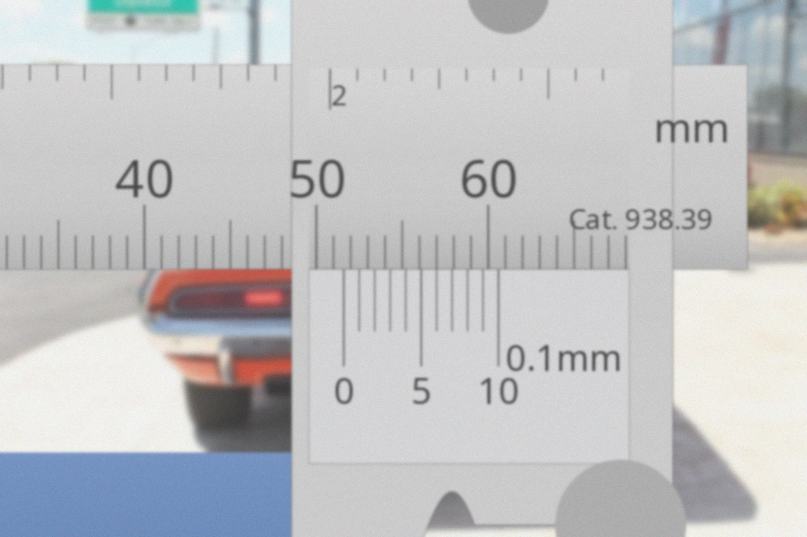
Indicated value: 51.6 mm
